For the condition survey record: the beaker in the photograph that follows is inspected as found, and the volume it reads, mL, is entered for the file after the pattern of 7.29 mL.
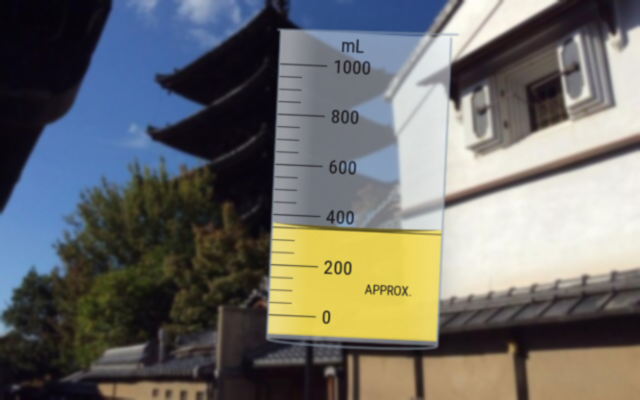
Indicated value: 350 mL
